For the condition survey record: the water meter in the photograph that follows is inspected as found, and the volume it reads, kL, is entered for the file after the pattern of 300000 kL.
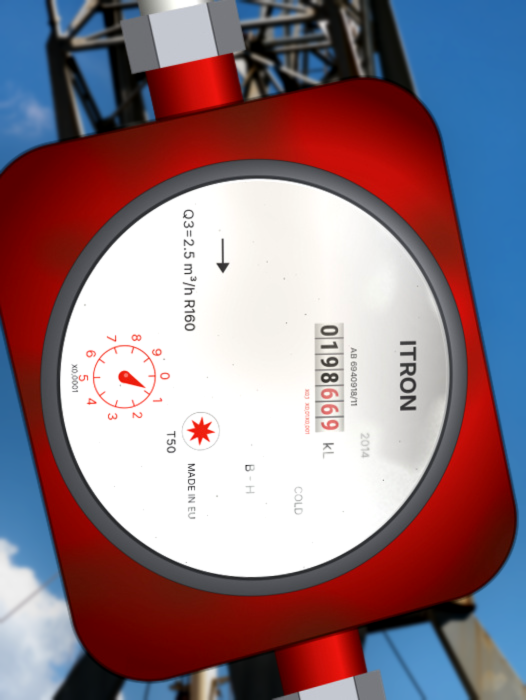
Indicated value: 198.6690 kL
